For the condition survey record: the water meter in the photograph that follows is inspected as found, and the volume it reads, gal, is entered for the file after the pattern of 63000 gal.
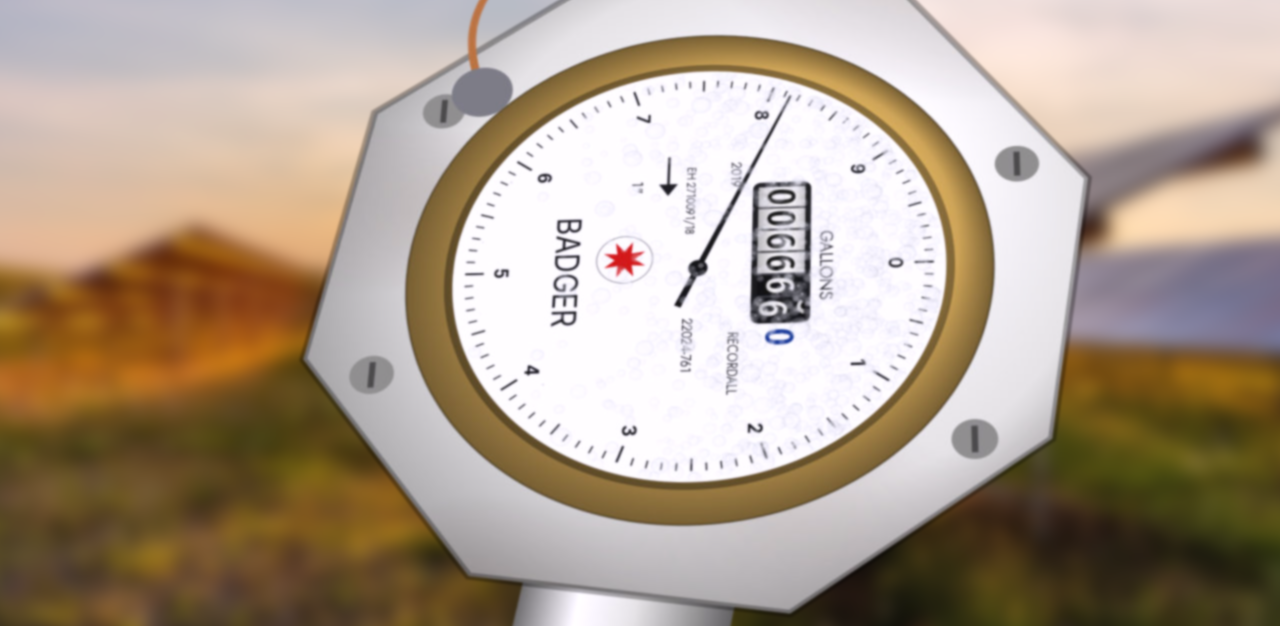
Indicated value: 66658.1 gal
